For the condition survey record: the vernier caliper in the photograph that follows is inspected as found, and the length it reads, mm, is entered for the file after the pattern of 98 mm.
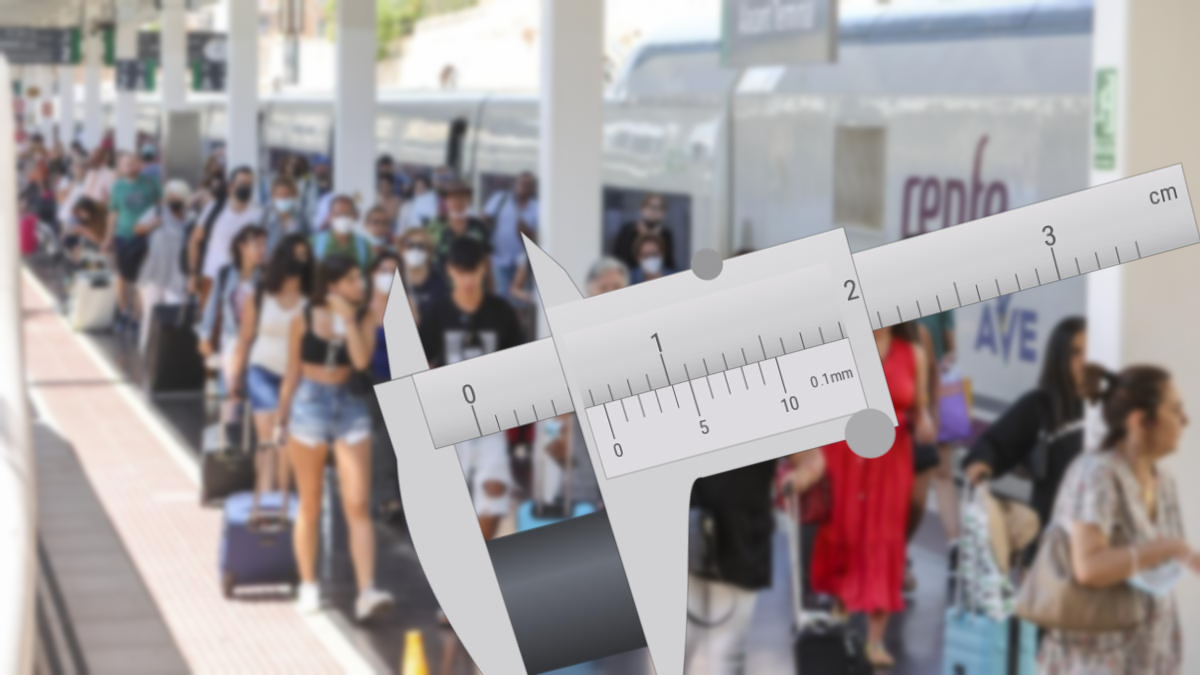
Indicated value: 6.5 mm
